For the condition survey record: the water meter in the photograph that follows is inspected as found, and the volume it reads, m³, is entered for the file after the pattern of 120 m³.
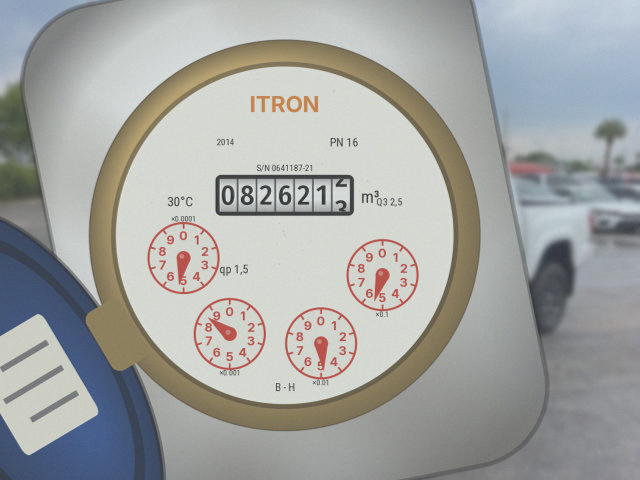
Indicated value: 826212.5485 m³
